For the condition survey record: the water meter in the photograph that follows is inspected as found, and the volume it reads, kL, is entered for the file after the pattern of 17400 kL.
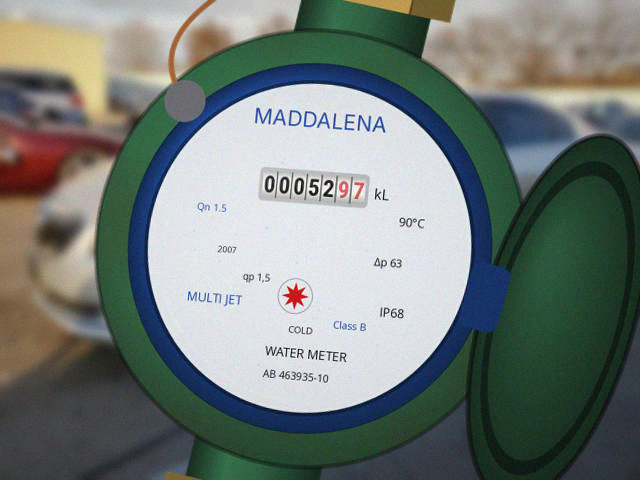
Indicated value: 52.97 kL
